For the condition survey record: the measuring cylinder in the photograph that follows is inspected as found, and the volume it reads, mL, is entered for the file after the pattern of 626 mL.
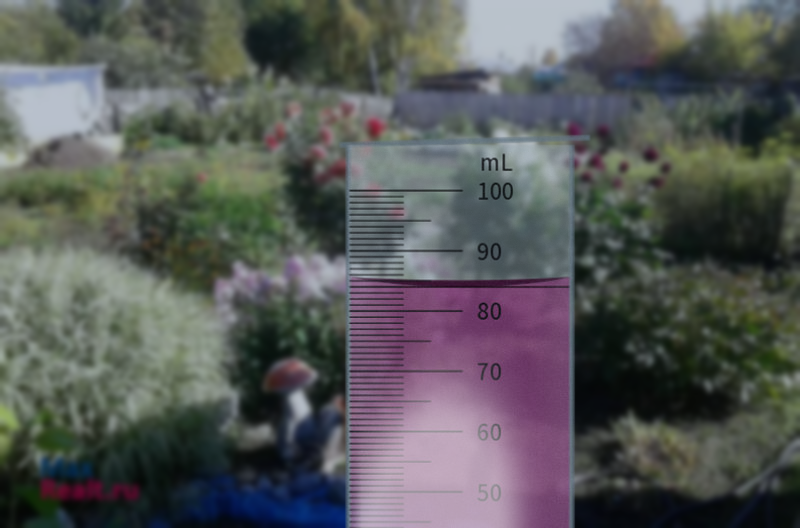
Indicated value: 84 mL
